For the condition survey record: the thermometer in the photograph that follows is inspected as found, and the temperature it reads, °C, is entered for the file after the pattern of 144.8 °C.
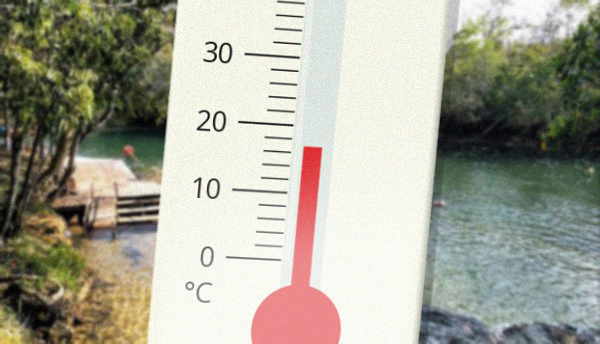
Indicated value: 17 °C
